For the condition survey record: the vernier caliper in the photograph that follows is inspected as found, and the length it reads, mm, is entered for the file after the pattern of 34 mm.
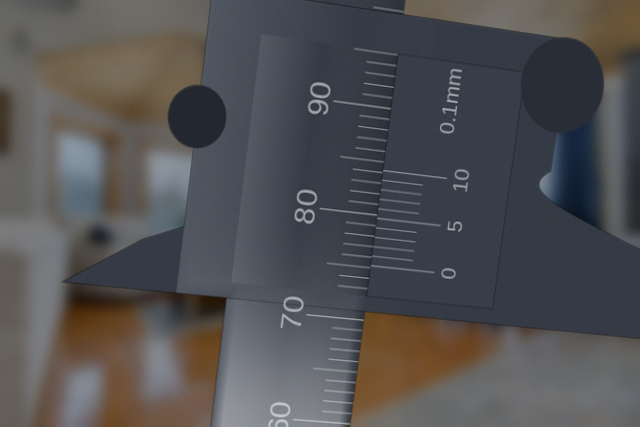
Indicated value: 75.2 mm
